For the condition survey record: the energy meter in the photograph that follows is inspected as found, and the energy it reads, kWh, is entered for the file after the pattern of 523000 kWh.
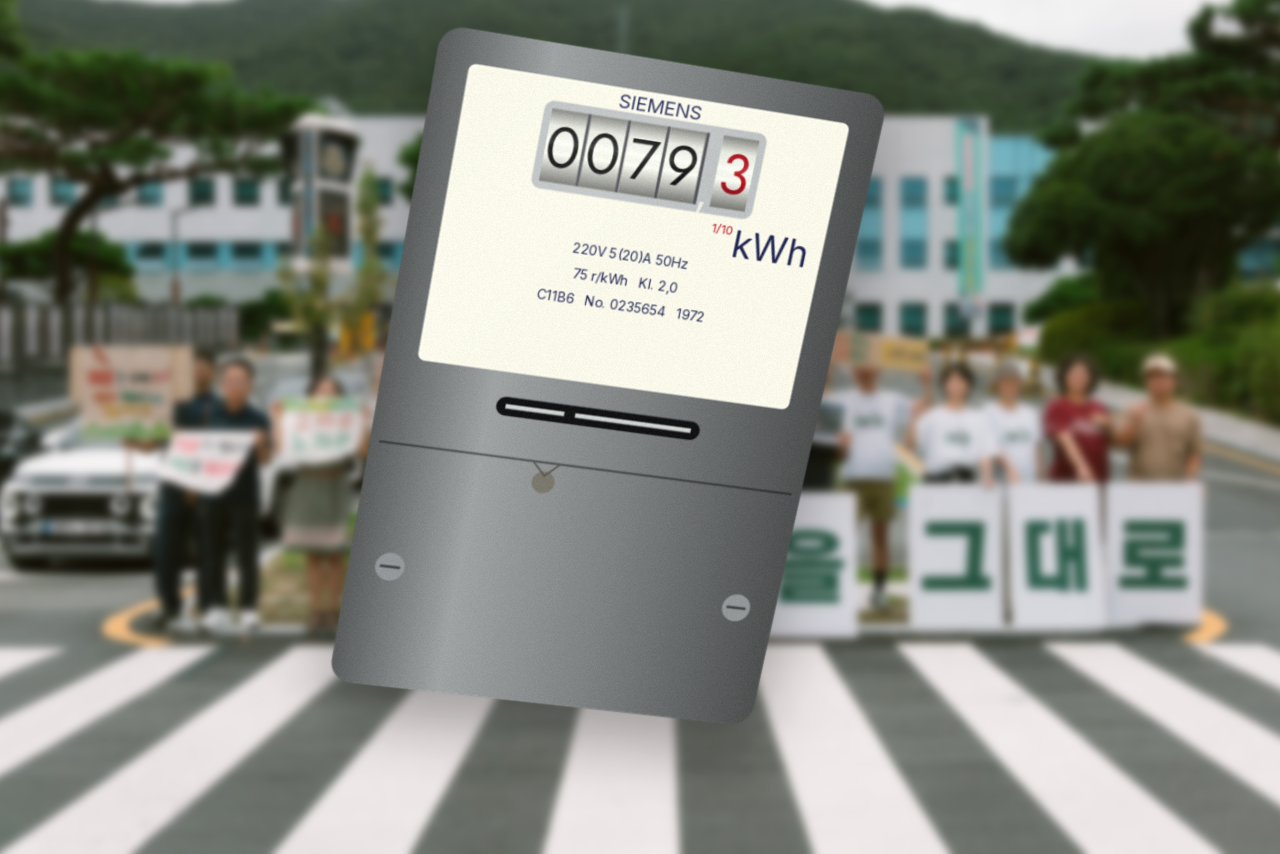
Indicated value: 79.3 kWh
